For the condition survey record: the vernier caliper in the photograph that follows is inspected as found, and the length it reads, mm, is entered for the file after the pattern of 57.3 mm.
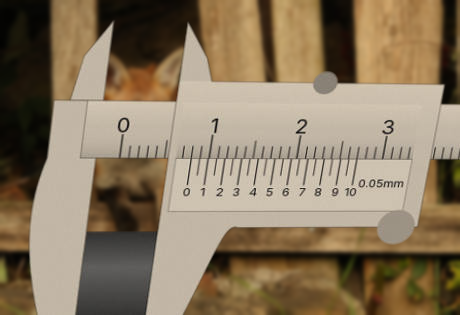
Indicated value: 8.0 mm
